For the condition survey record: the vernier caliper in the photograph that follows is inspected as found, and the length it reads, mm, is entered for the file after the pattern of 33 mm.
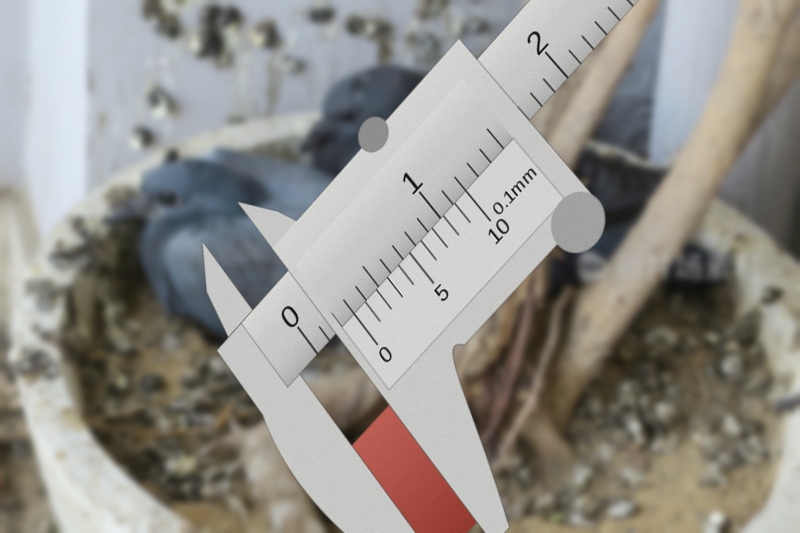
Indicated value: 3.0 mm
